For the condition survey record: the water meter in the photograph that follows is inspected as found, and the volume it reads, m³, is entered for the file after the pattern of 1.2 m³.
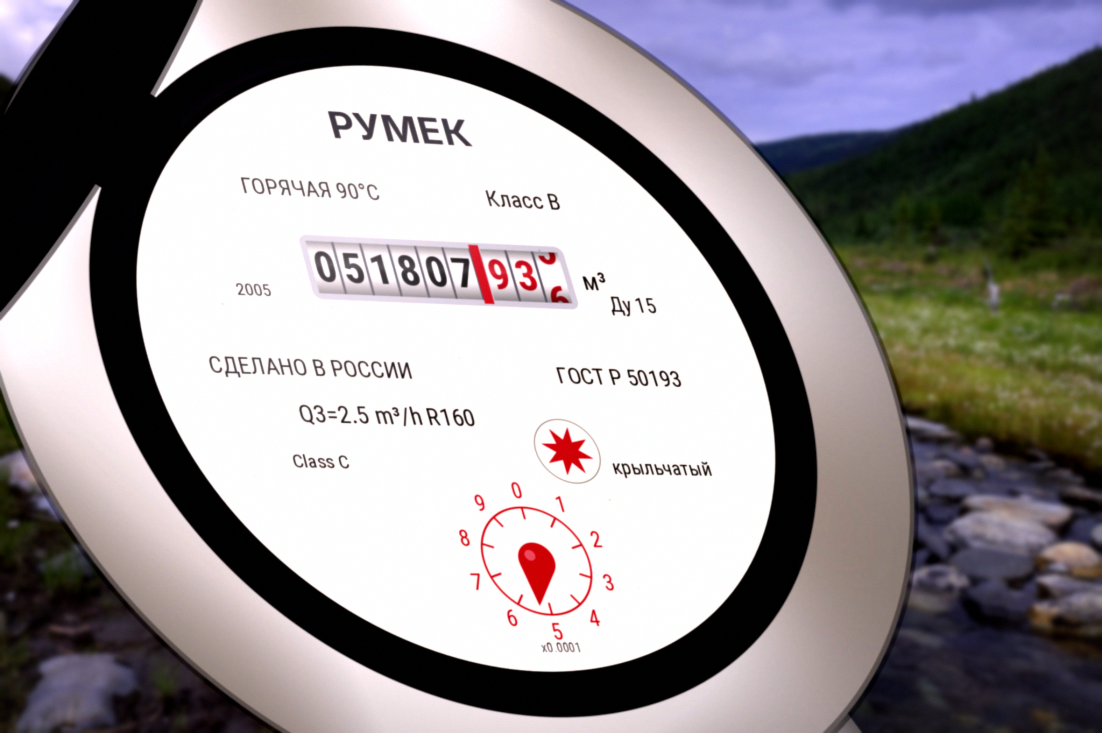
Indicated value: 51807.9355 m³
